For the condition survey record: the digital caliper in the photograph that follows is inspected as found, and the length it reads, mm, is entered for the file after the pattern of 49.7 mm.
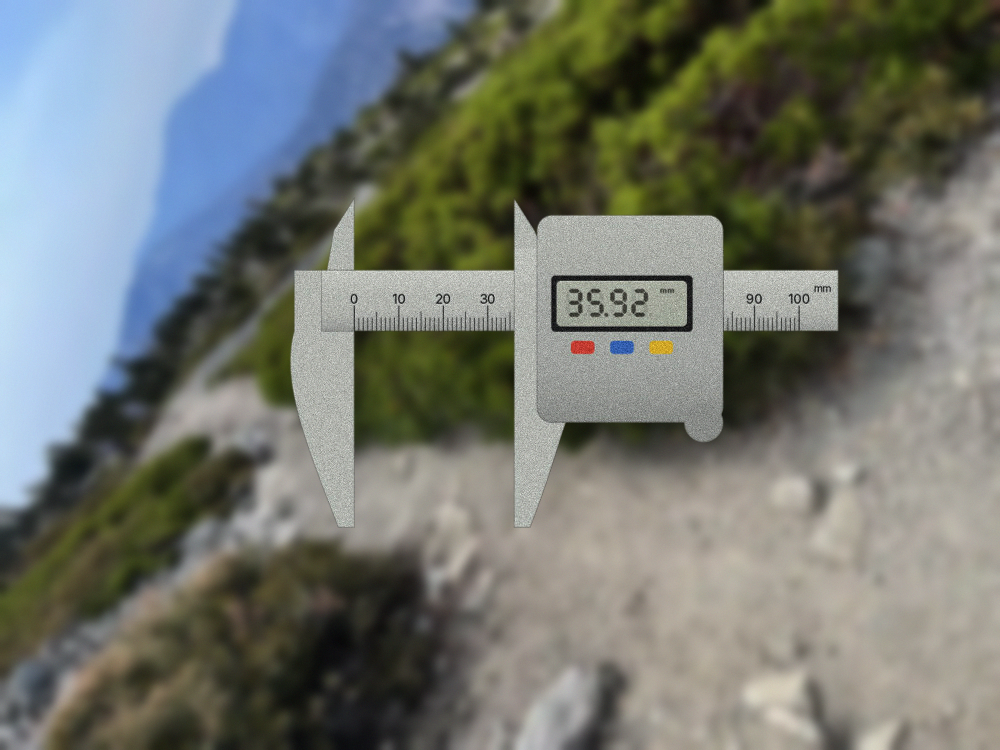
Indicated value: 35.92 mm
